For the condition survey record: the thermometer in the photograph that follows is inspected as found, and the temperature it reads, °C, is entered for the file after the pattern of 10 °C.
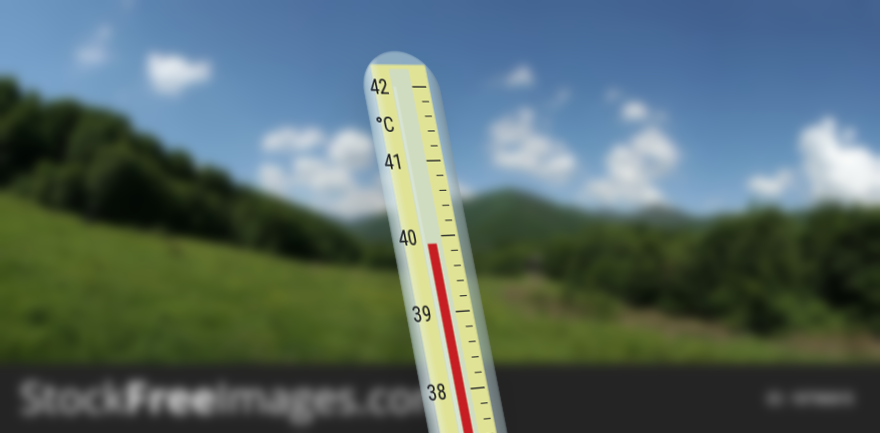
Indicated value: 39.9 °C
